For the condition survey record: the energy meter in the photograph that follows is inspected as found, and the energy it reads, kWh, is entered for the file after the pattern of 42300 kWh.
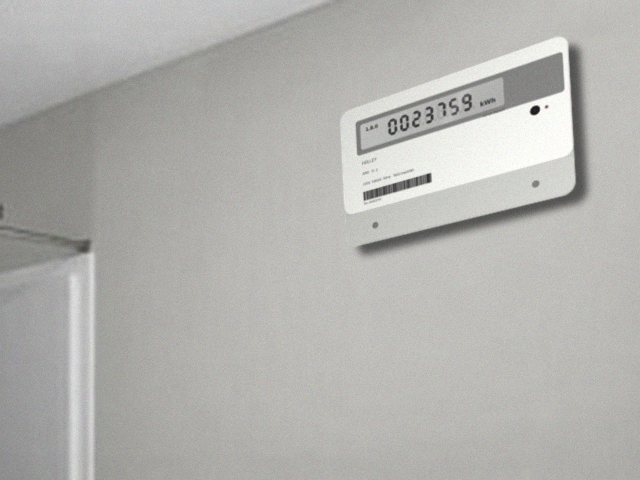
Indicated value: 23759 kWh
